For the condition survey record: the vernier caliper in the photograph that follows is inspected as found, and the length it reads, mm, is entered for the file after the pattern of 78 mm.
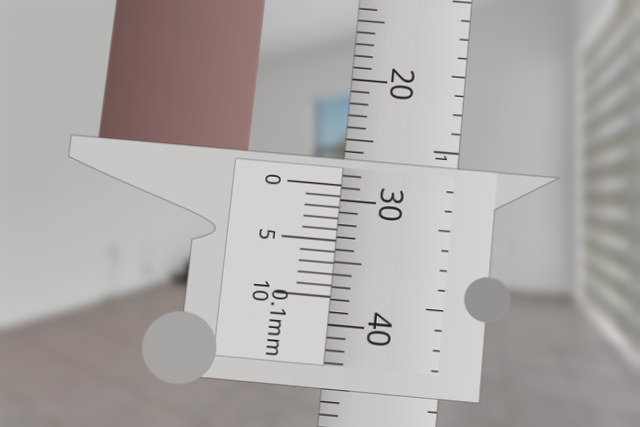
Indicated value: 28.8 mm
